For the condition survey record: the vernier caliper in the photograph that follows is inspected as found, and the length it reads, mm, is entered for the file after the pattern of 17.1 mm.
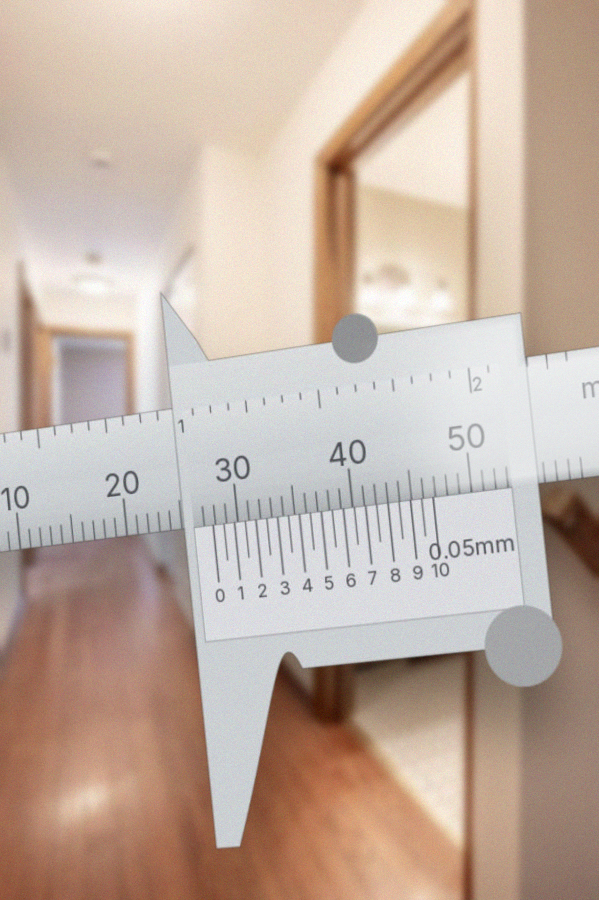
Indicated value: 27.8 mm
